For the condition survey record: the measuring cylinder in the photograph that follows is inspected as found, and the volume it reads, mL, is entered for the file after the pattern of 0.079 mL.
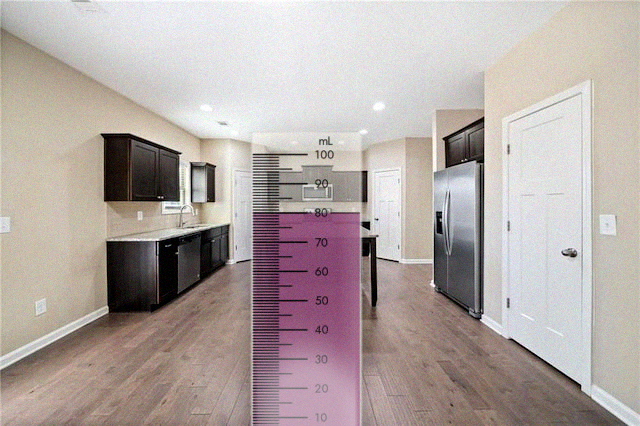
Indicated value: 80 mL
